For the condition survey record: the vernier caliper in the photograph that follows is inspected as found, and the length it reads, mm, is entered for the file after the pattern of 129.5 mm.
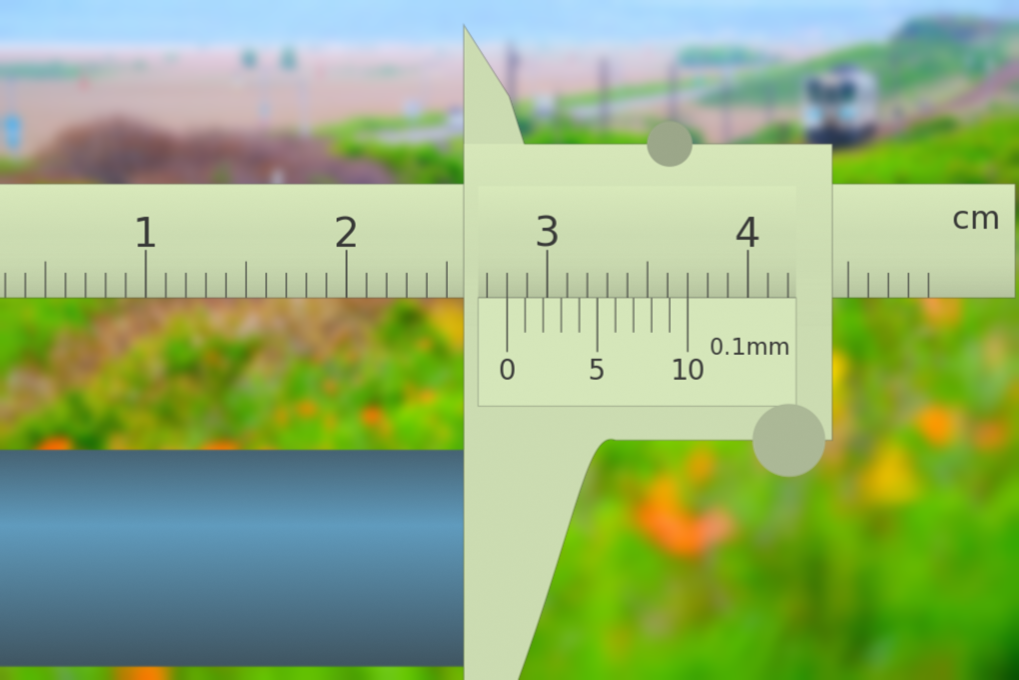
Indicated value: 28.0 mm
